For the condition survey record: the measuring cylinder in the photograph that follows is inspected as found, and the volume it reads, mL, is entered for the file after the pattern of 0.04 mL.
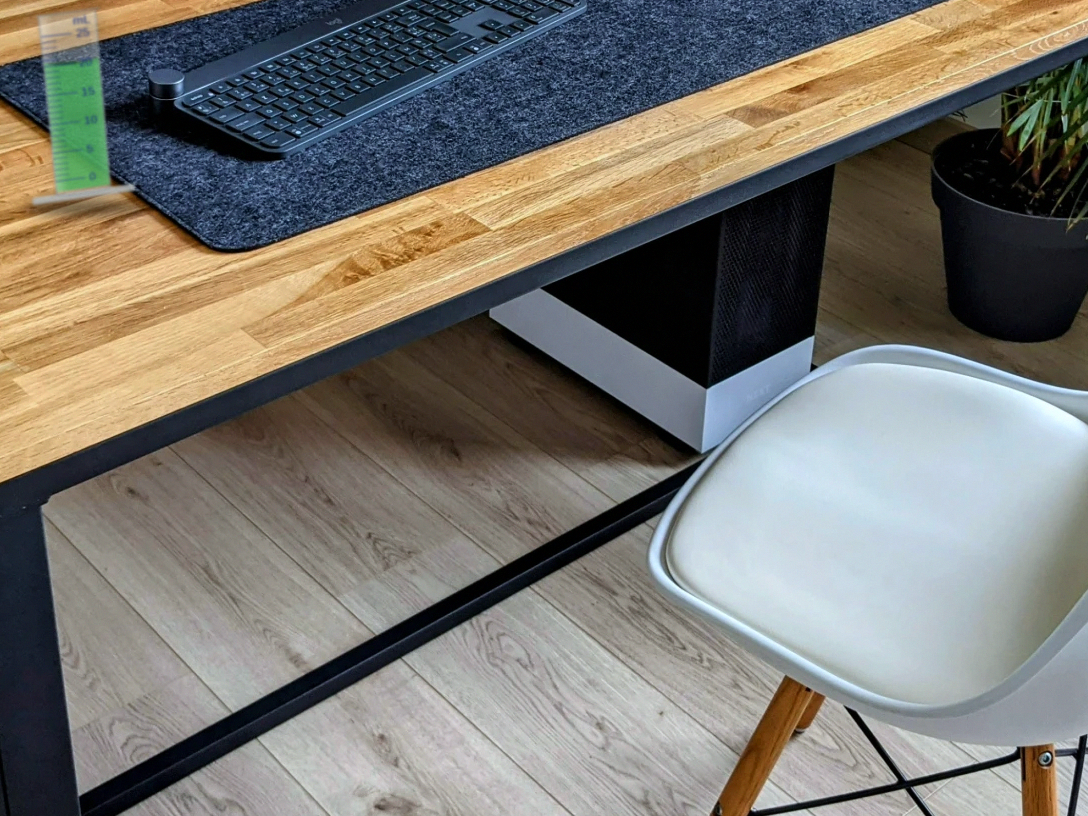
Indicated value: 20 mL
